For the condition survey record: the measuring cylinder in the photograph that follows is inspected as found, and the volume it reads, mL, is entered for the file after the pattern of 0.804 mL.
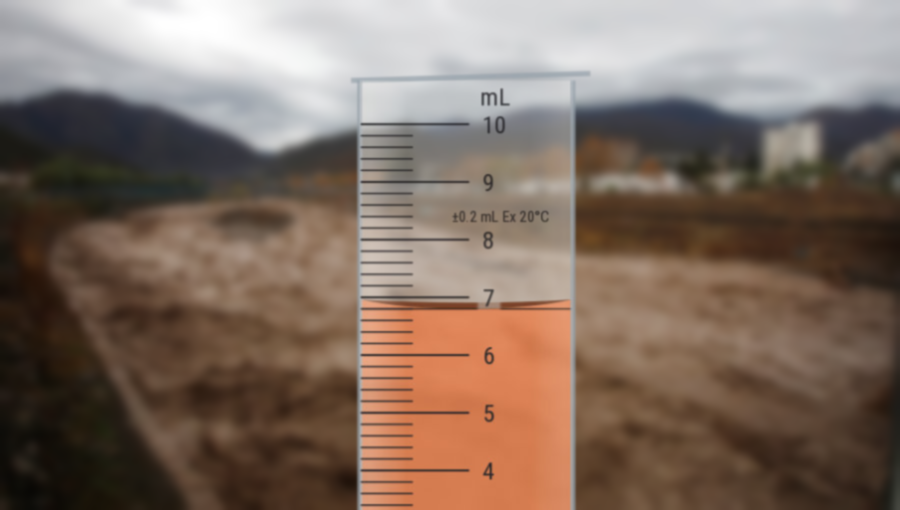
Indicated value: 6.8 mL
